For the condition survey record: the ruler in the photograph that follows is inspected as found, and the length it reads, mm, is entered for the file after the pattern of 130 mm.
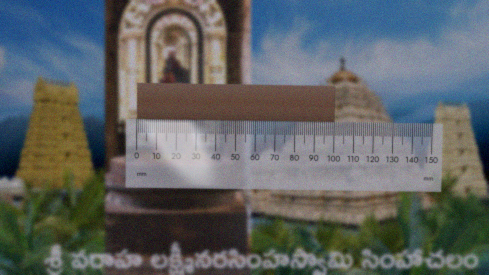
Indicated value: 100 mm
